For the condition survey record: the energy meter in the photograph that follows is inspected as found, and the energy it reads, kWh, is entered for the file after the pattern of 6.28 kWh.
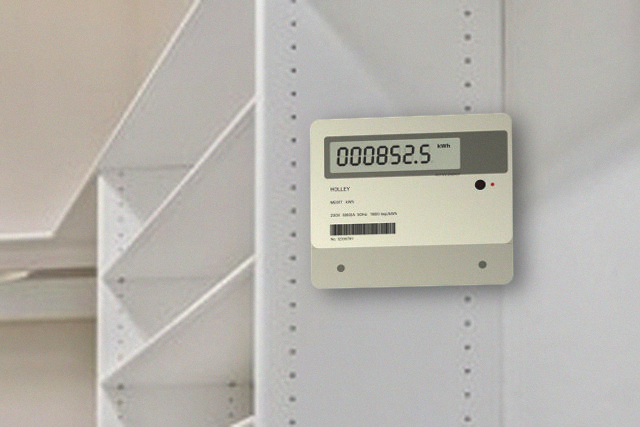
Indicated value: 852.5 kWh
